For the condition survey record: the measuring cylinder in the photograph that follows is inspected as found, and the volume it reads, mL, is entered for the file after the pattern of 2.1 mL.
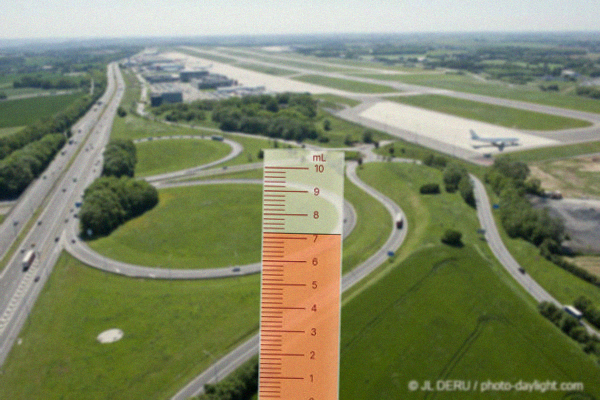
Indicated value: 7.2 mL
